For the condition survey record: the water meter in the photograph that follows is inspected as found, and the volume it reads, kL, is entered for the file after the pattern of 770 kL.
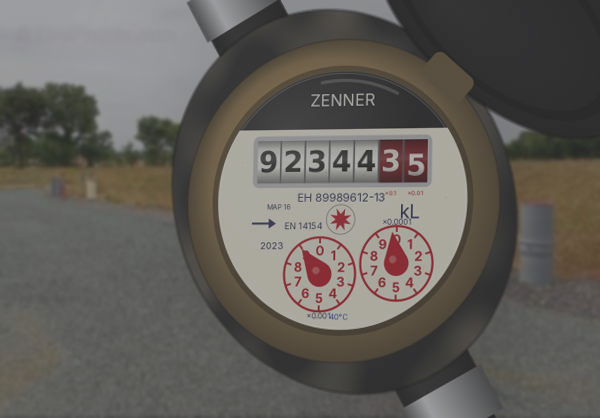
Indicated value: 92344.3489 kL
